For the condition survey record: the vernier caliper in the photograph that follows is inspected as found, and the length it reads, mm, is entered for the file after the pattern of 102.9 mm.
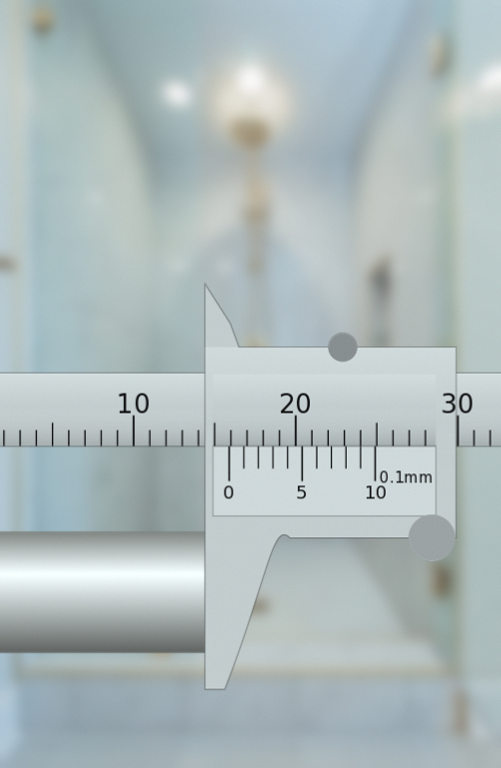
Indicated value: 15.9 mm
